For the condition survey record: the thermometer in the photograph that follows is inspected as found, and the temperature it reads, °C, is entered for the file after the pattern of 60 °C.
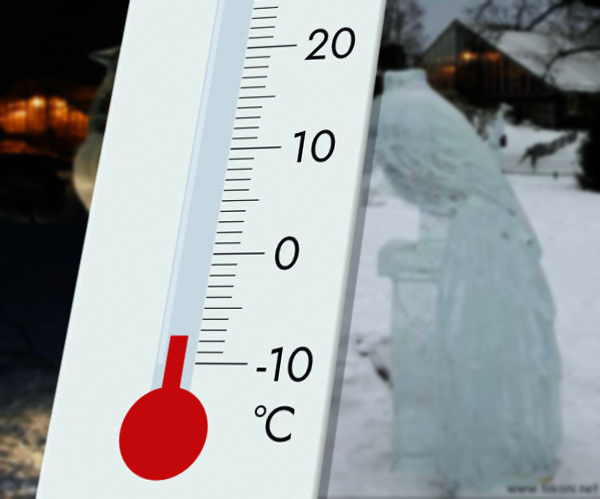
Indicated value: -7.5 °C
